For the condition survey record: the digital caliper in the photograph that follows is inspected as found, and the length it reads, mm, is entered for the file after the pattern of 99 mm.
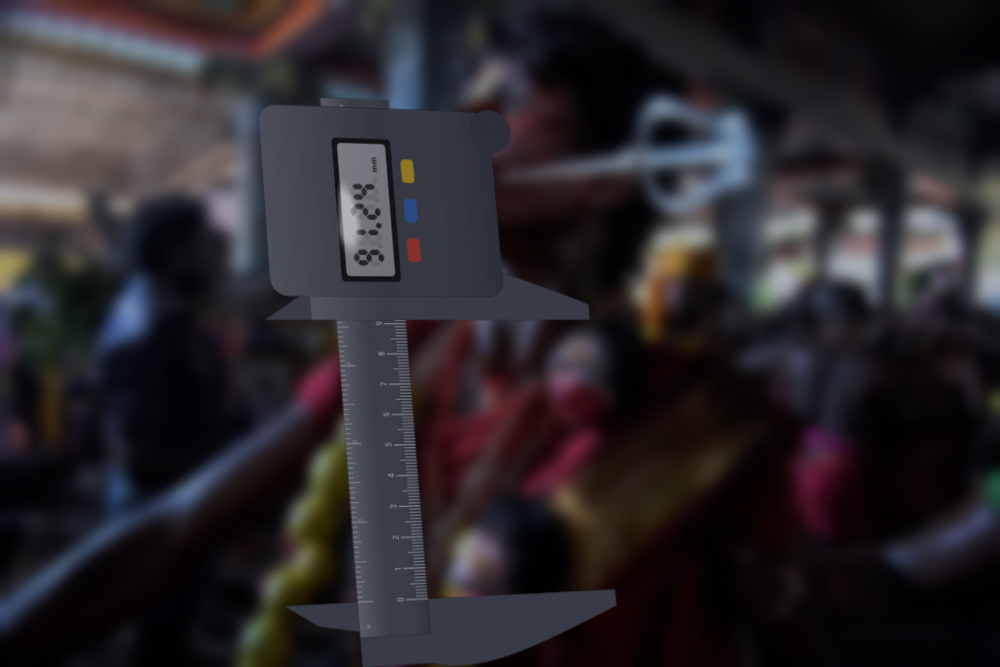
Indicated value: 91.24 mm
